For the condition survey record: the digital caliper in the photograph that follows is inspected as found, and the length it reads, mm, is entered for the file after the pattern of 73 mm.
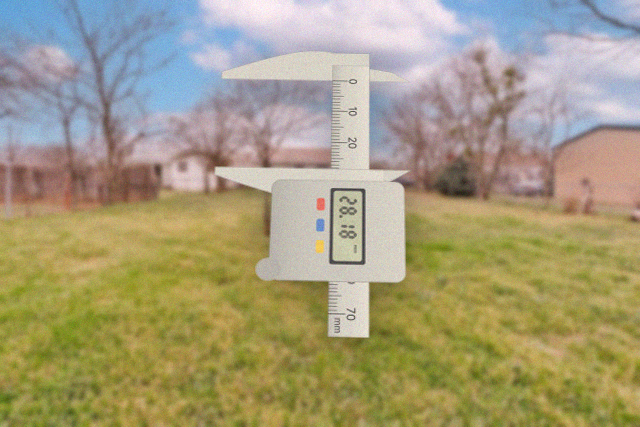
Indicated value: 28.18 mm
